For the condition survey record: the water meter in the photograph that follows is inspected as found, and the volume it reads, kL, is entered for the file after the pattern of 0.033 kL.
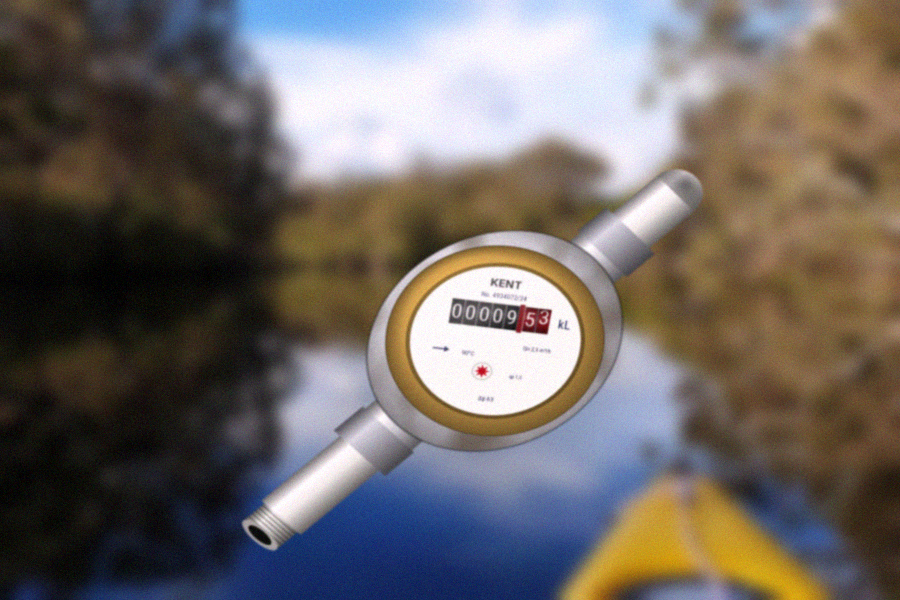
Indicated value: 9.53 kL
